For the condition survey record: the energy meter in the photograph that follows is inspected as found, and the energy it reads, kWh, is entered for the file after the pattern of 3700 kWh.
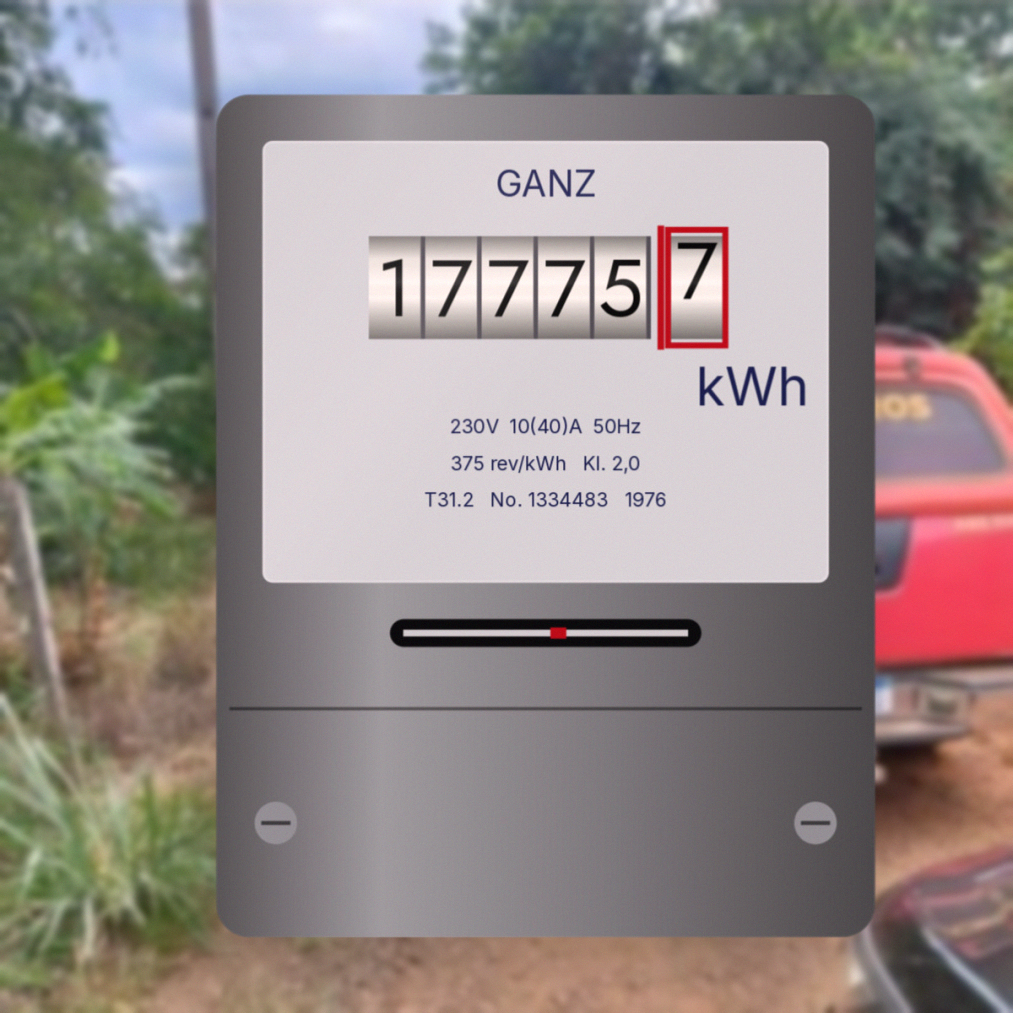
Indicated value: 17775.7 kWh
